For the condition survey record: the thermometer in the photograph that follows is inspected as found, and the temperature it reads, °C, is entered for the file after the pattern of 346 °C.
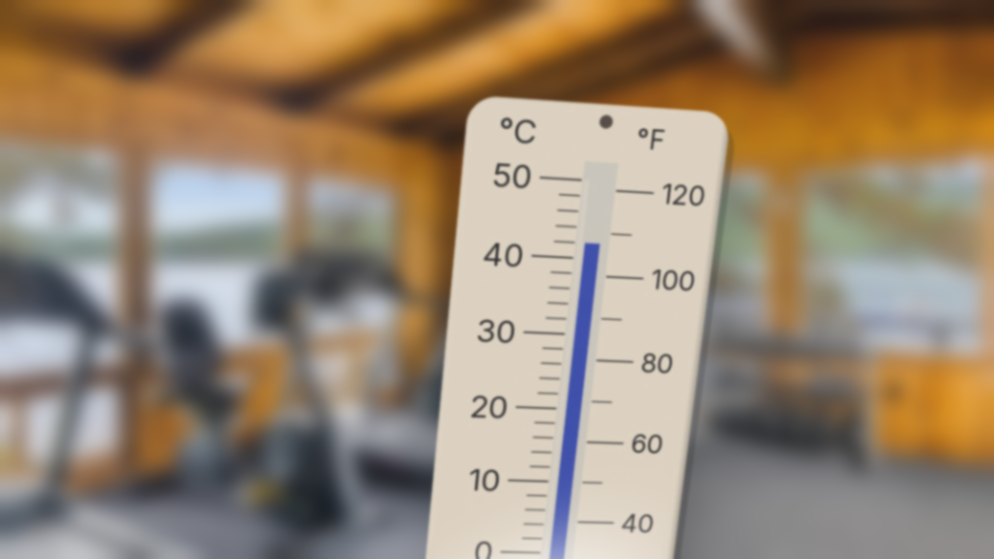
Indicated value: 42 °C
